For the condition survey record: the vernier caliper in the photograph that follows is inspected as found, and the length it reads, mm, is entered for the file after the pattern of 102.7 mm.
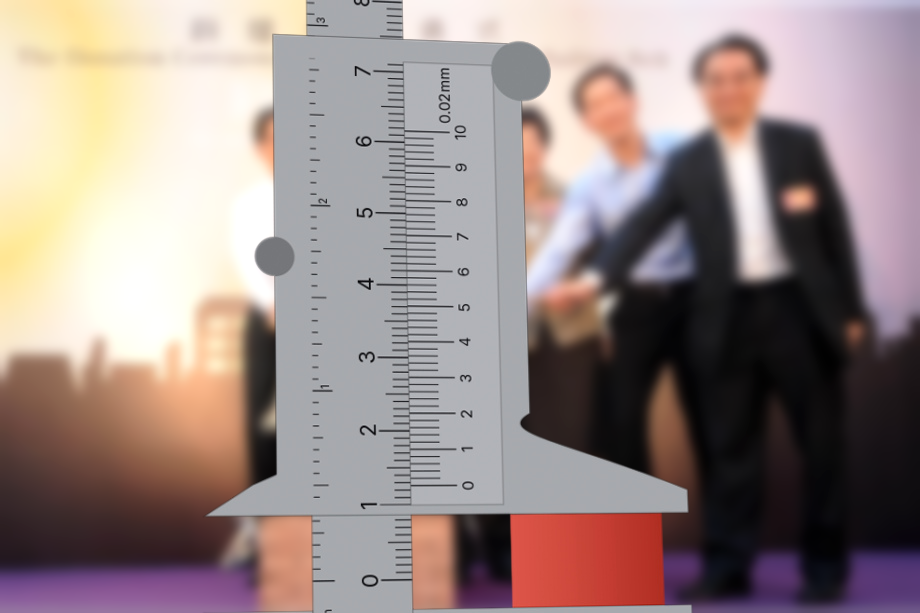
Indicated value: 12.6 mm
